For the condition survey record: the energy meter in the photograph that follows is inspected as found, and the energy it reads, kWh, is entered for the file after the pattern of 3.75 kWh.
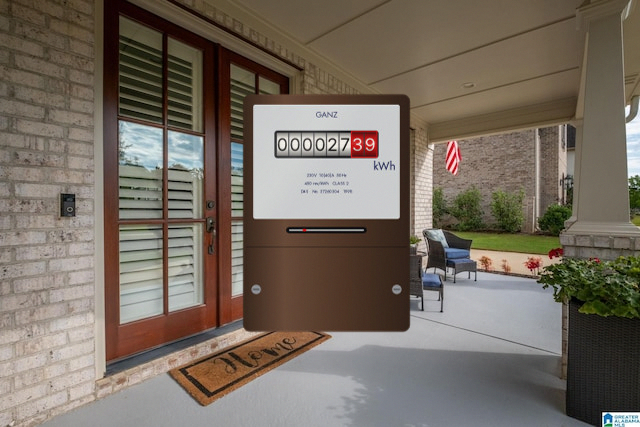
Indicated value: 27.39 kWh
